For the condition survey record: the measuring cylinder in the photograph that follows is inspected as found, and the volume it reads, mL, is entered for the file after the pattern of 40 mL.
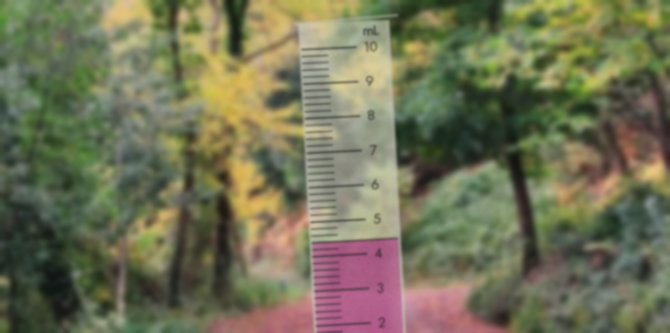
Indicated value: 4.4 mL
